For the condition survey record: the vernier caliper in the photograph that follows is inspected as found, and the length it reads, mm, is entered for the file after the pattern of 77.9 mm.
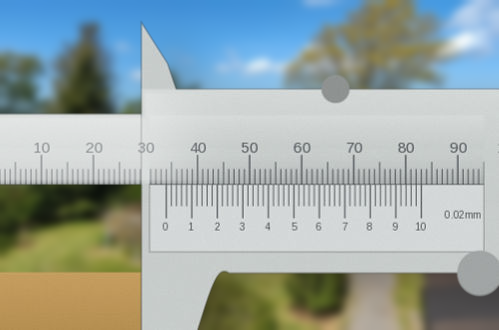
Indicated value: 34.0 mm
